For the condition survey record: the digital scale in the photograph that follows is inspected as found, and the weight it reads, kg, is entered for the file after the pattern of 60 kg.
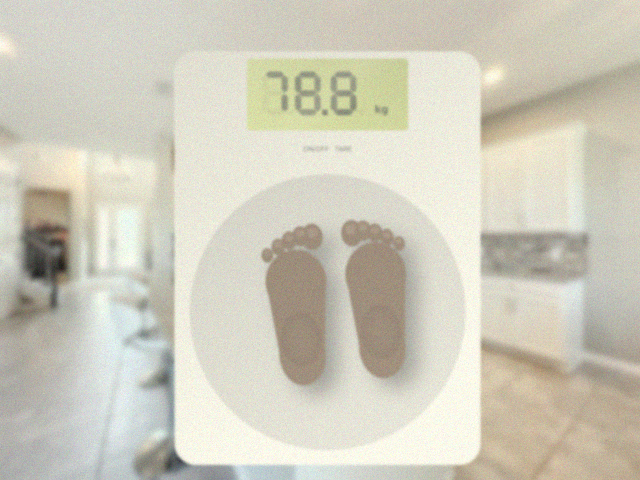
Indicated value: 78.8 kg
